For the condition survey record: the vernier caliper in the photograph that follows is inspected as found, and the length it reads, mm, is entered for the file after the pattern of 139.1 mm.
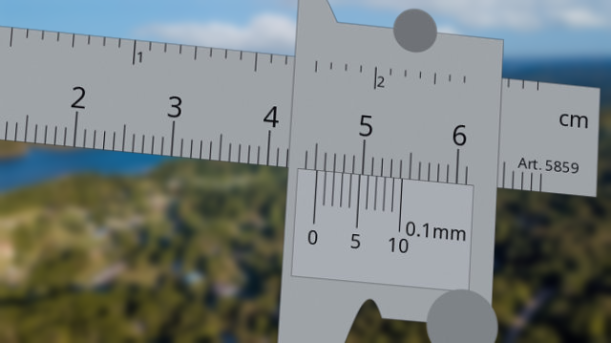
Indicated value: 45.2 mm
